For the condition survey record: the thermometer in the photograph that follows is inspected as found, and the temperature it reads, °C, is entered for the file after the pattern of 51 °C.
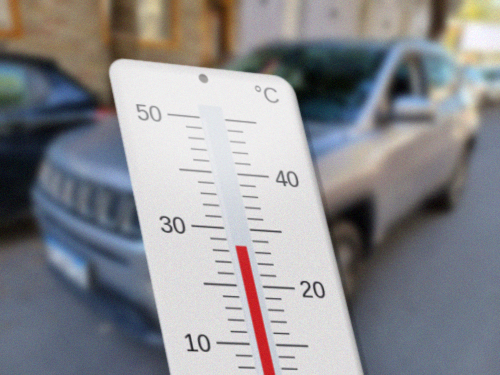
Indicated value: 27 °C
